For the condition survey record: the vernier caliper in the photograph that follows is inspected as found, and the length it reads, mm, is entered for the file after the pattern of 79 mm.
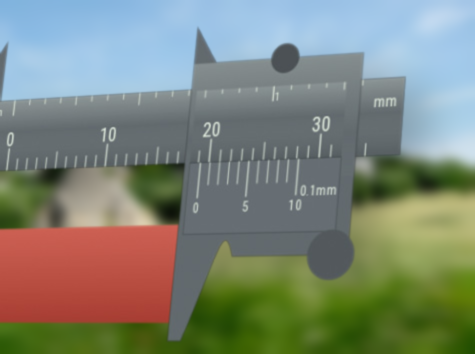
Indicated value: 19.2 mm
